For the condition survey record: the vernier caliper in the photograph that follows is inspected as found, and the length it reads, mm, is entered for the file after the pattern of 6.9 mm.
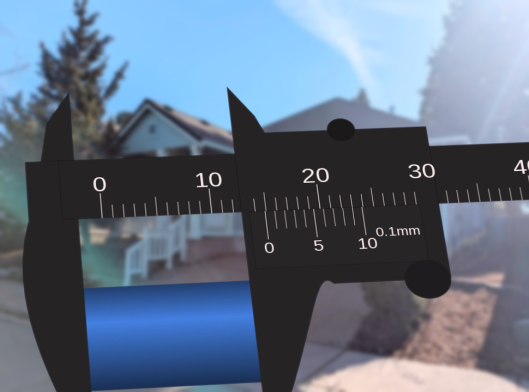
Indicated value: 14.9 mm
